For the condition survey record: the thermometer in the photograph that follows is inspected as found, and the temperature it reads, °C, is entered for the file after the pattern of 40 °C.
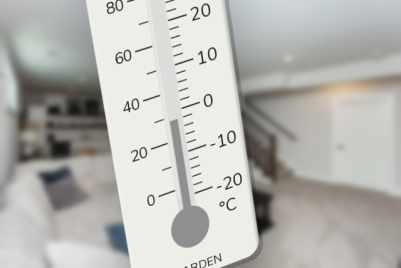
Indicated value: -2 °C
